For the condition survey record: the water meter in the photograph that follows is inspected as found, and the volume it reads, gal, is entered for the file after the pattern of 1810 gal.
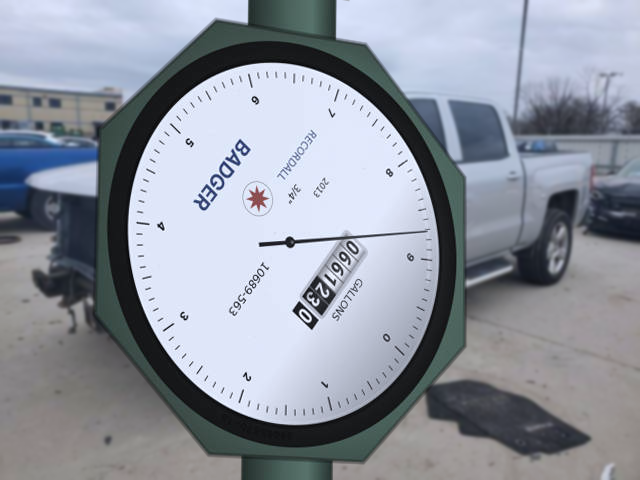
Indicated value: 661228.7 gal
